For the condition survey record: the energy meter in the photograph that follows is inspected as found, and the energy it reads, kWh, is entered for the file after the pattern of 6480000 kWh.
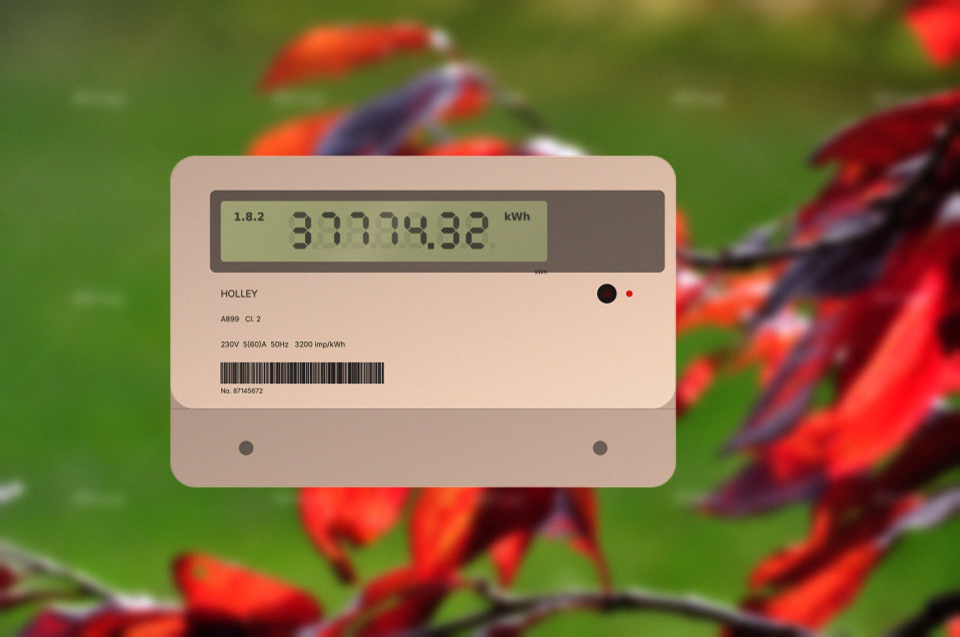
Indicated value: 37774.32 kWh
